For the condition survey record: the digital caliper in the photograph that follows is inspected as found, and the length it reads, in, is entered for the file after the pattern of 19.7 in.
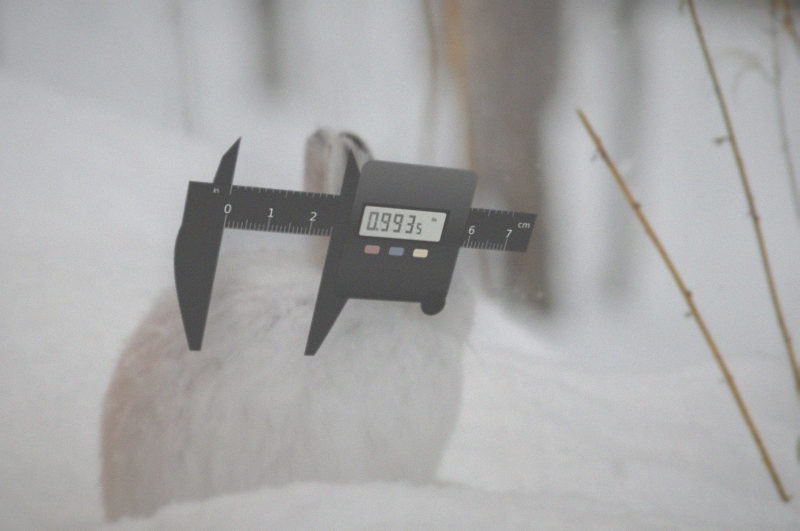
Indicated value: 0.9935 in
